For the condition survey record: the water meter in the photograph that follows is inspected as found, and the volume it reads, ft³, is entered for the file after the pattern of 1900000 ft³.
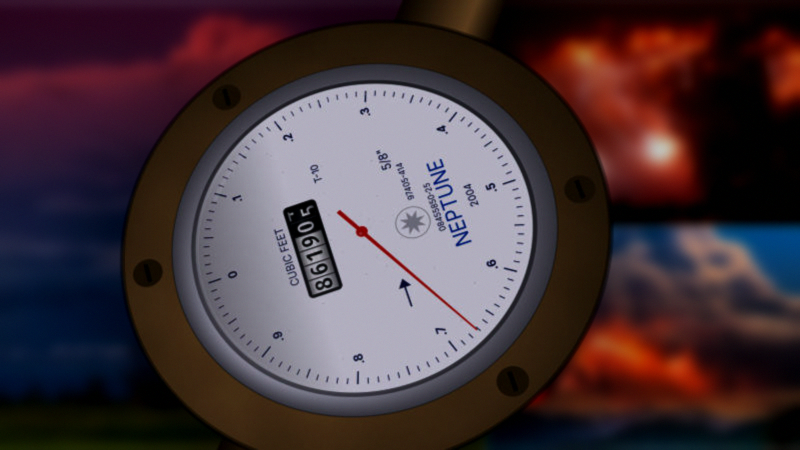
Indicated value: 861904.67 ft³
